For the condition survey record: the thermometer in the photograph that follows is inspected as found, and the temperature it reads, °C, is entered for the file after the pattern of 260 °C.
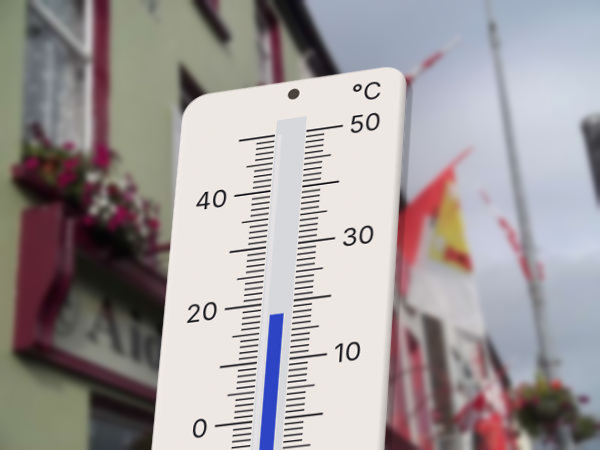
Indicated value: 18 °C
